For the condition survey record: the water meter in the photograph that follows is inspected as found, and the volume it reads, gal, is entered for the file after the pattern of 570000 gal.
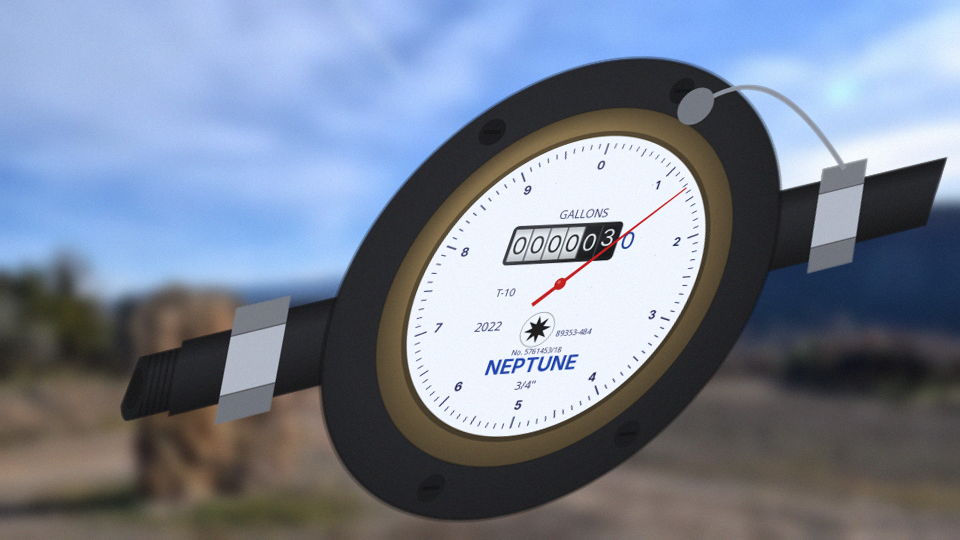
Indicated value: 31.3 gal
